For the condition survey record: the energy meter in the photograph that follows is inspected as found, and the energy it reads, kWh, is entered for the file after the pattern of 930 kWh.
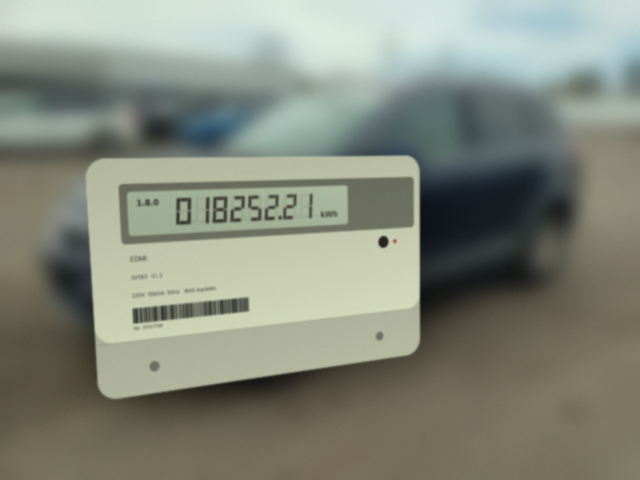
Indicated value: 18252.21 kWh
